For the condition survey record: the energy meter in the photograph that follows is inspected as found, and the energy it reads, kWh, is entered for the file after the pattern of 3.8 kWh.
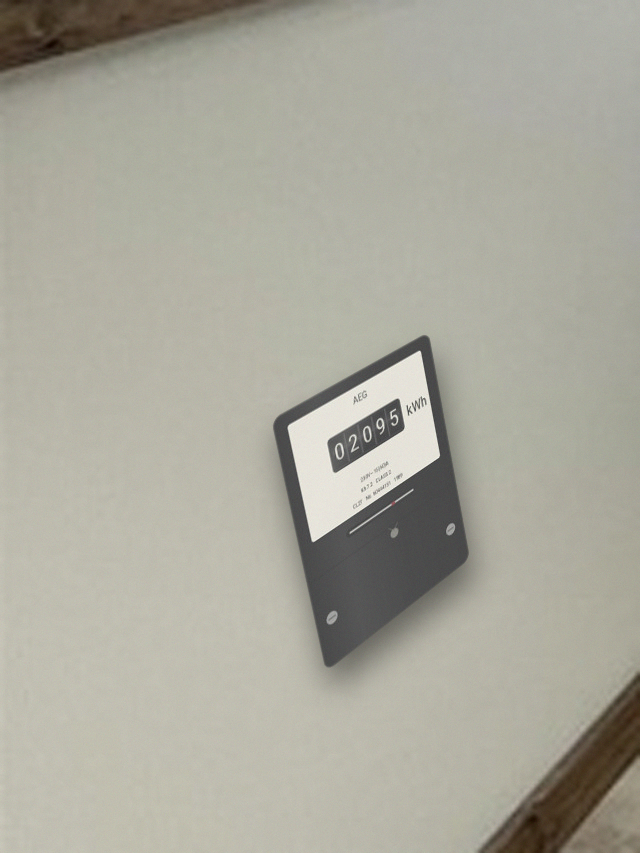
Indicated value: 2095 kWh
